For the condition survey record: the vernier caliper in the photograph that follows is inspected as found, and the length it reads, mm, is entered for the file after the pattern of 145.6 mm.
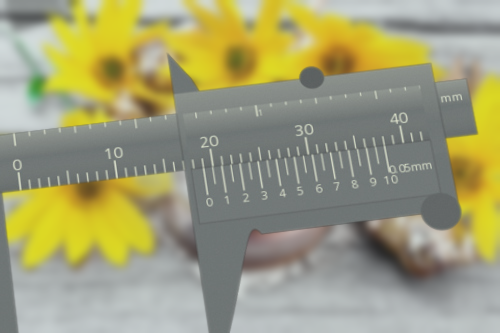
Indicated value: 19.0 mm
